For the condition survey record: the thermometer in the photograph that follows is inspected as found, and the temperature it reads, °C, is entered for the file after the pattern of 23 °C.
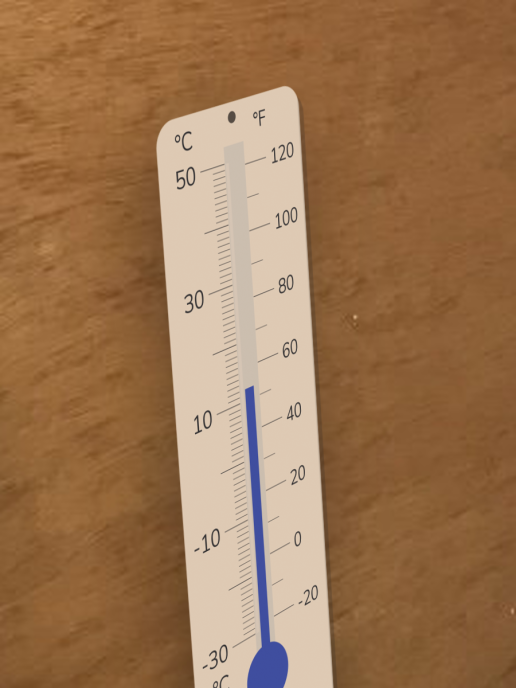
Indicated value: 12 °C
